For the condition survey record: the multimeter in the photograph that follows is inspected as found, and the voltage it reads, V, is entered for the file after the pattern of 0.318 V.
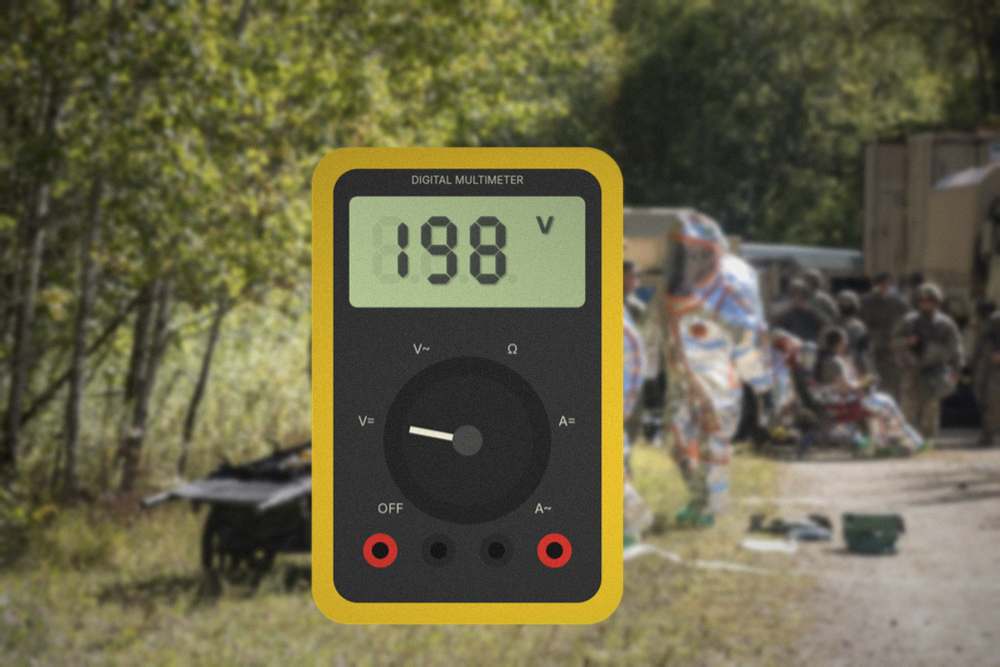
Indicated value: 198 V
